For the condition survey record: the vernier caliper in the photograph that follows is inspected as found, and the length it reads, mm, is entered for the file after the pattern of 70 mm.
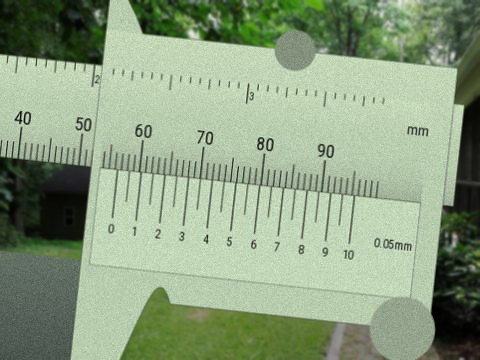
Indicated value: 56.4 mm
